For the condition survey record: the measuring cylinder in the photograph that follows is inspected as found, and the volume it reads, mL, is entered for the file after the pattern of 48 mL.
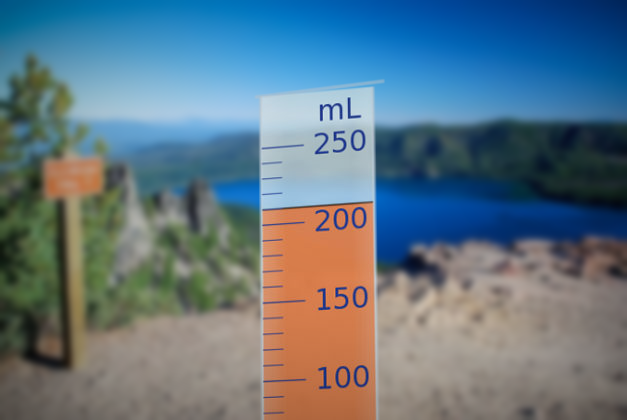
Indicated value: 210 mL
